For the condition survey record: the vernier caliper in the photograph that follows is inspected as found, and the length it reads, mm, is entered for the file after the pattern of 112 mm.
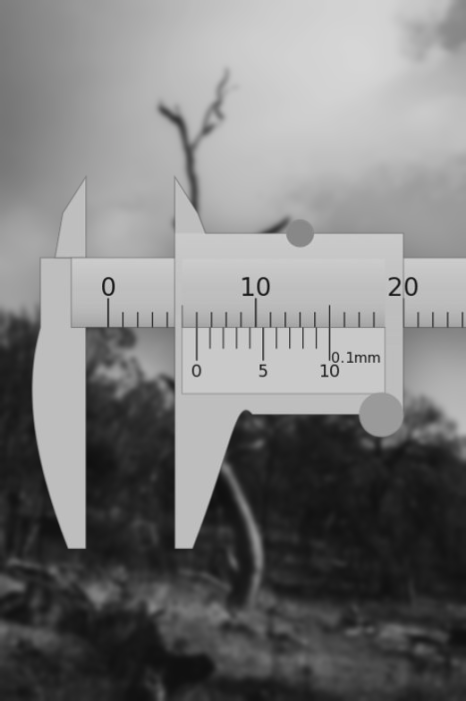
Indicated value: 6.0 mm
